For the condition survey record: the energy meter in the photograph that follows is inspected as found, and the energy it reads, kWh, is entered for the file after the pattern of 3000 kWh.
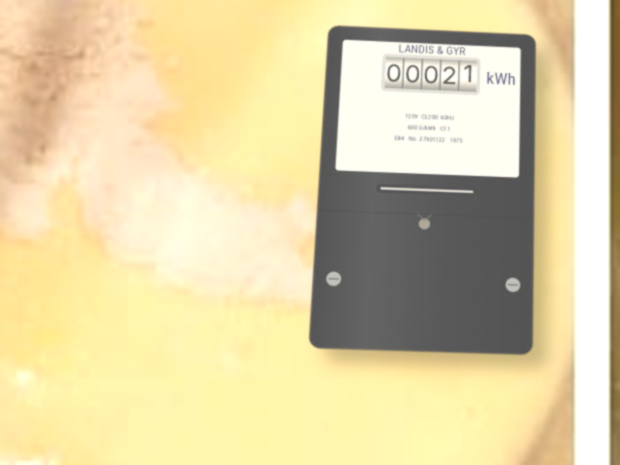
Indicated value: 21 kWh
